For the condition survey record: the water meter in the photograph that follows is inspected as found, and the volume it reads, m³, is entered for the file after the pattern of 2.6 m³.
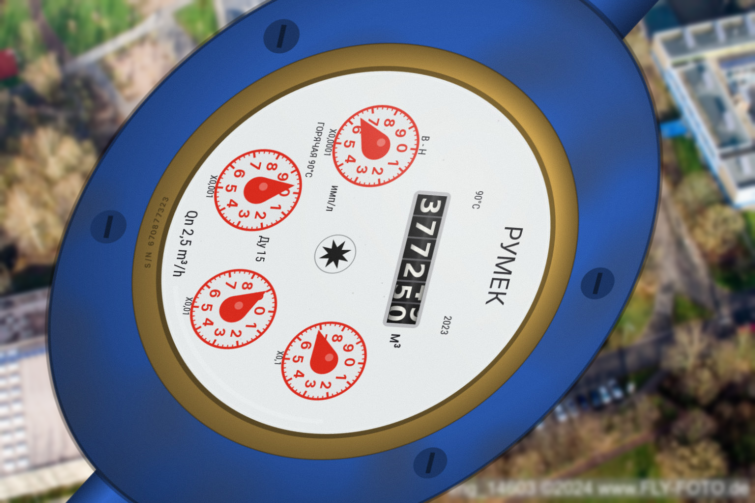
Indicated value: 377249.6896 m³
